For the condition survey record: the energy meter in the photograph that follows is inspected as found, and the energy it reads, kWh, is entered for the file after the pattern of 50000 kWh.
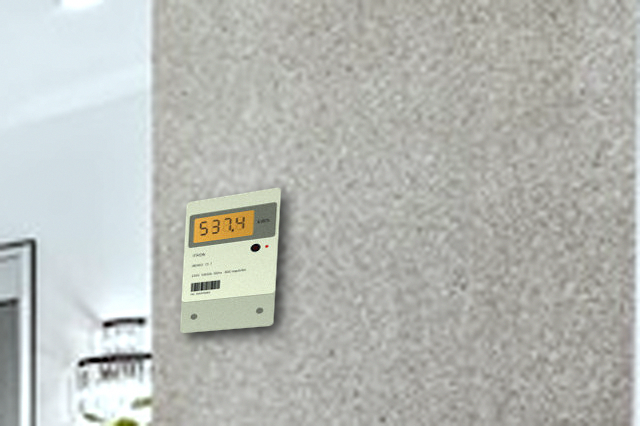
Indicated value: 537.4 kWh
